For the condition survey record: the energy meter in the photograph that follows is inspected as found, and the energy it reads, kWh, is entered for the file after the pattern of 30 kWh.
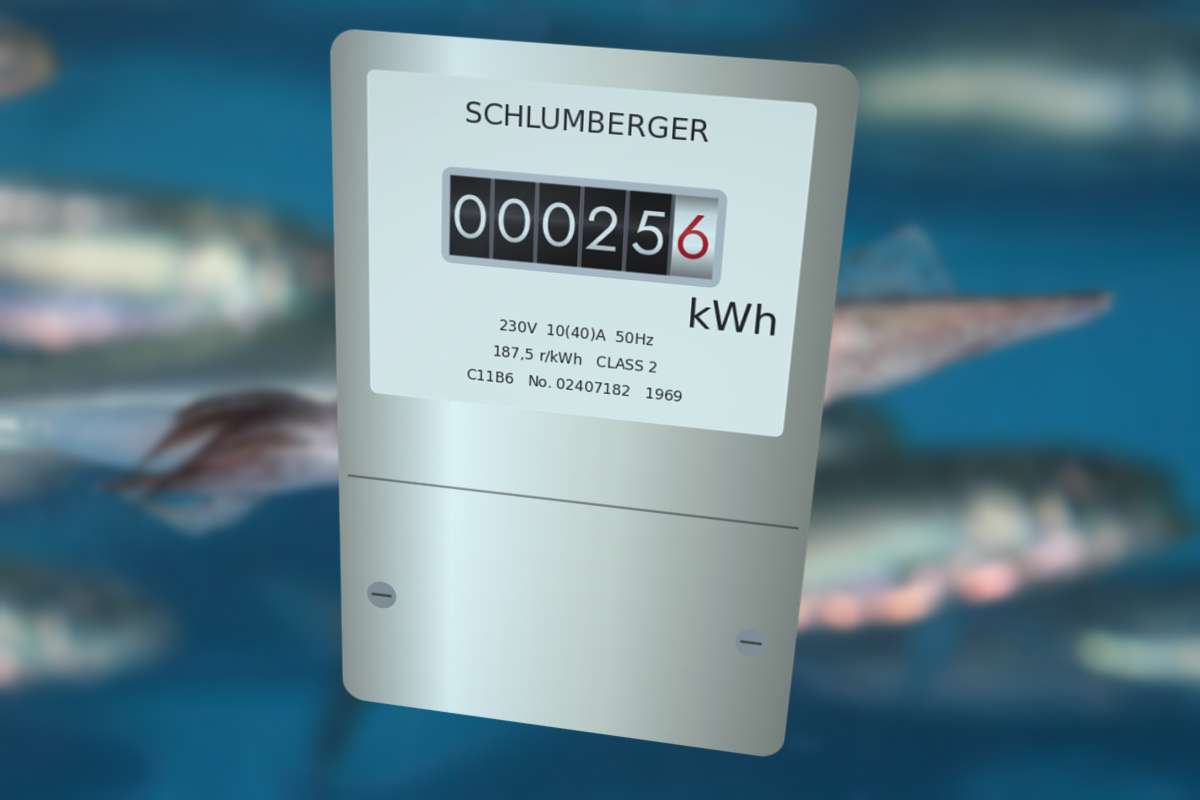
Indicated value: 25.6 kWh
